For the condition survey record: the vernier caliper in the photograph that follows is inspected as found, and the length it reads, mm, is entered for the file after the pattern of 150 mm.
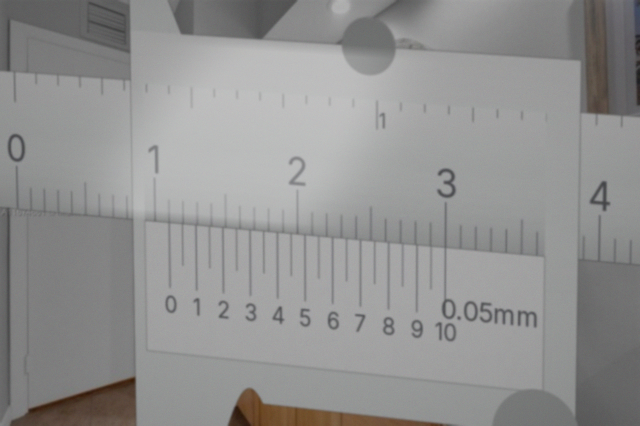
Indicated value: 11.0 mm
